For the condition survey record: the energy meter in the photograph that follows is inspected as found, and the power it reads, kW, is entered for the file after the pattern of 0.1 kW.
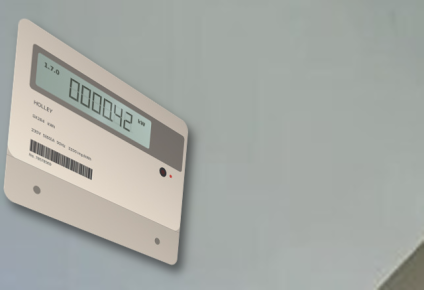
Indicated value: 0.42 kW
